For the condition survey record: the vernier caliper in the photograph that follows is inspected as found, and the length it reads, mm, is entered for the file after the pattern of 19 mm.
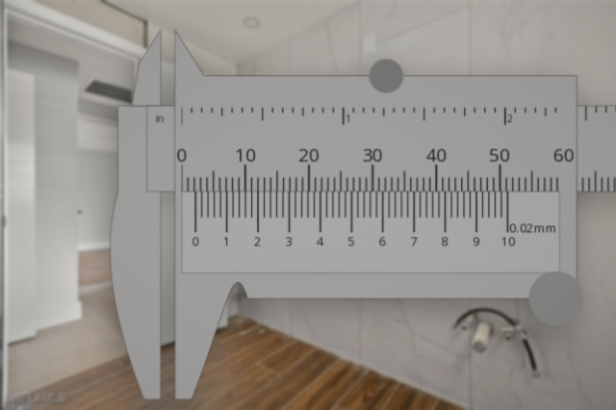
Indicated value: 2.2 mm
